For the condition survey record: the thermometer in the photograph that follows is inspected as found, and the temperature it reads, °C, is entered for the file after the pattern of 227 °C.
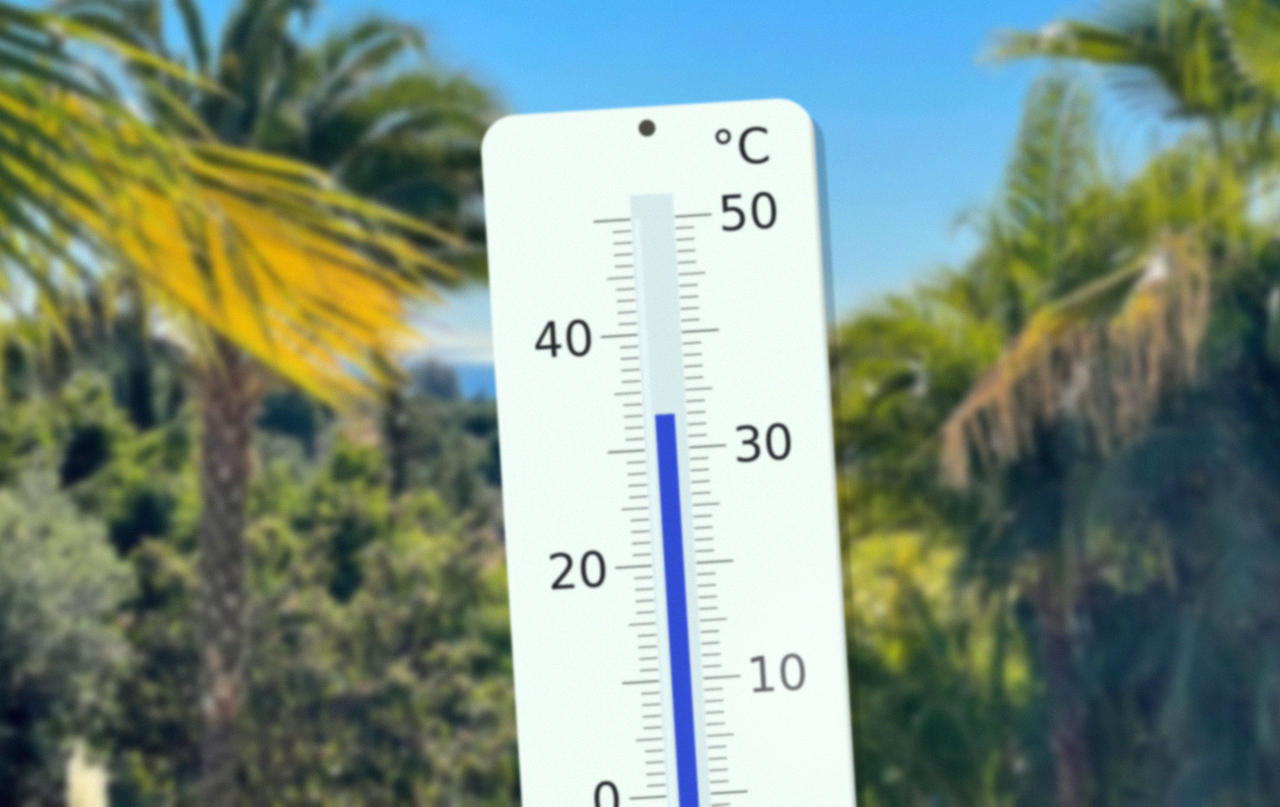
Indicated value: 33 °C
